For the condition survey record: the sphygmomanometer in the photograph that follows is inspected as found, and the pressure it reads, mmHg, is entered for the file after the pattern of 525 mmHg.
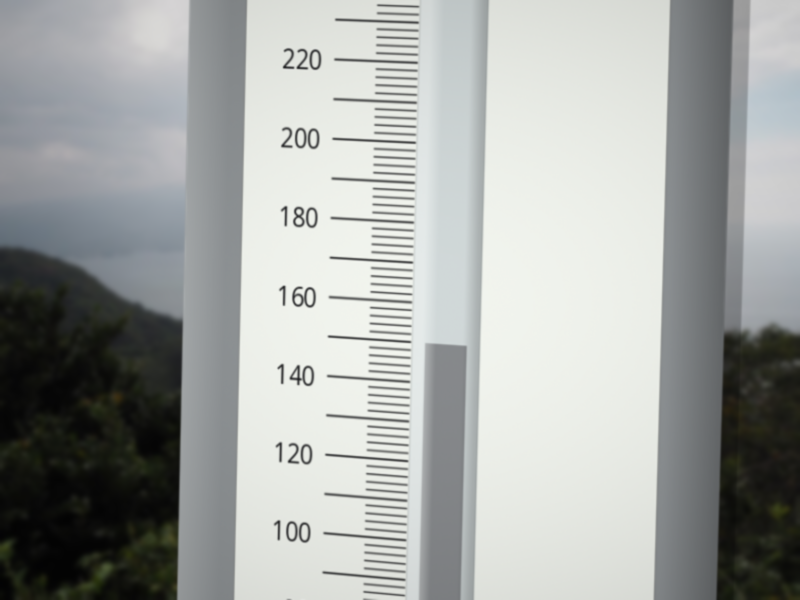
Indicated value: 150 mmHg
